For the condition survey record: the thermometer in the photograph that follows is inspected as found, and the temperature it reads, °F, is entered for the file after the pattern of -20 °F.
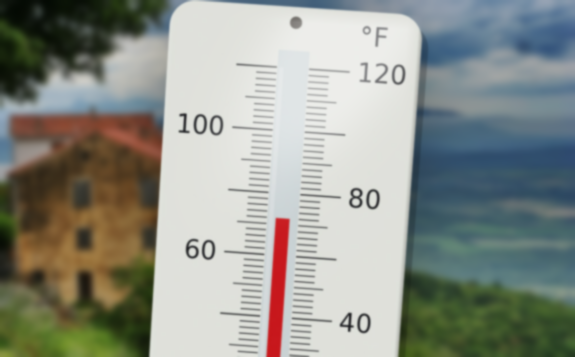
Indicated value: 72 °F
